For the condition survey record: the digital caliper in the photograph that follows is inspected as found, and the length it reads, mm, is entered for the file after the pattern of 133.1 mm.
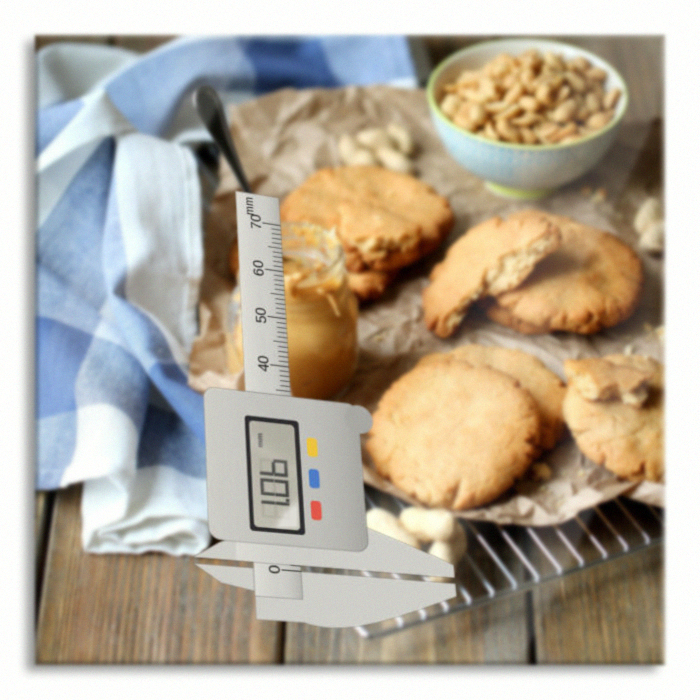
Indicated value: 1.06 mm
